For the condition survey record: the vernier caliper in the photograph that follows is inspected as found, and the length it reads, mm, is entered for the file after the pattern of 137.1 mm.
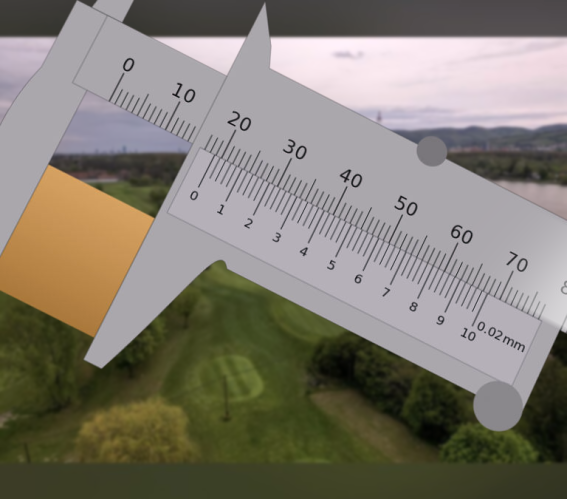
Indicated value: 18.8 mm
